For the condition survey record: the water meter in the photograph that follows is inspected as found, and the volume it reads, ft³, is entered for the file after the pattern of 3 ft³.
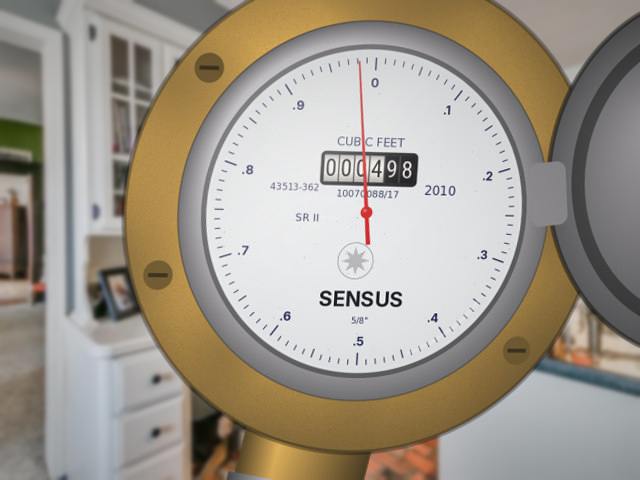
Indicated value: 497.98 ft³
